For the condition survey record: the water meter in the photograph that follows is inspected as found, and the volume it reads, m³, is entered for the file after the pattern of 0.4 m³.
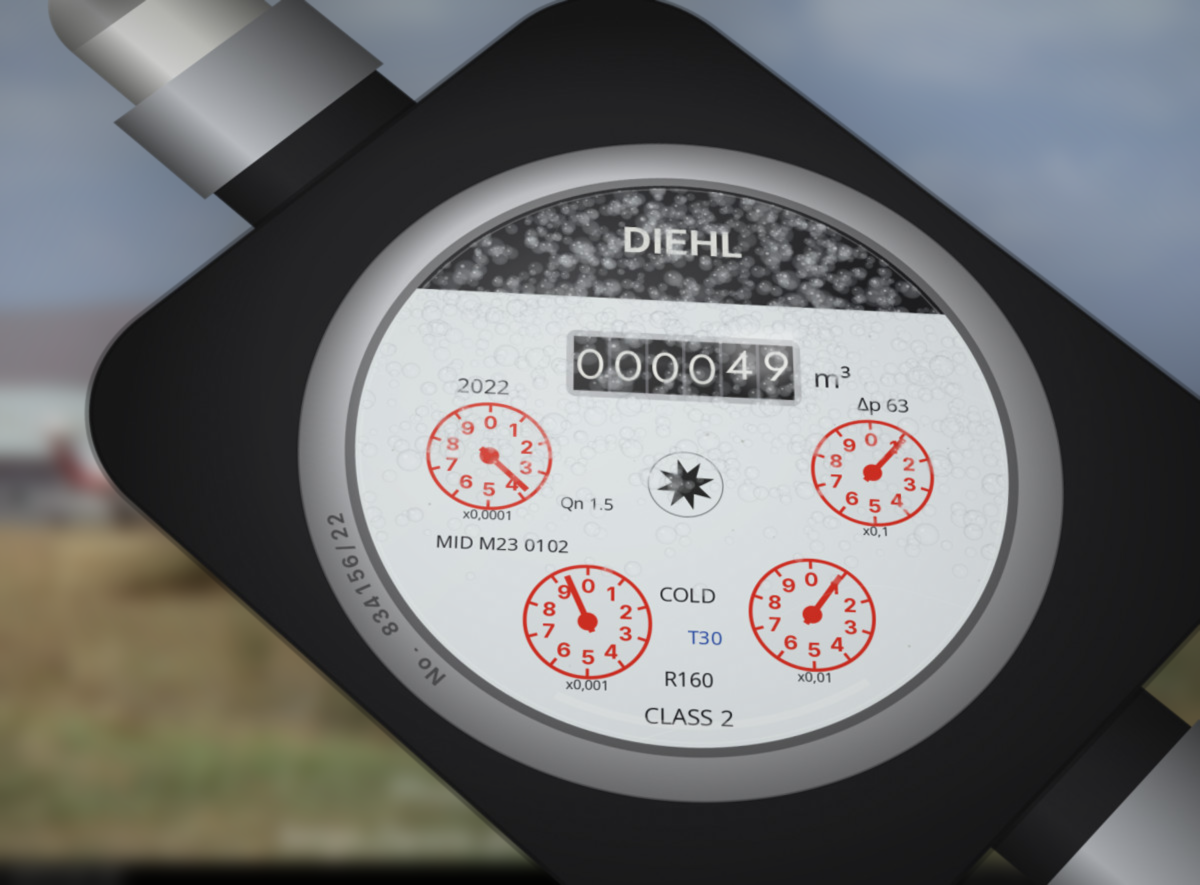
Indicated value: 49.1093 m³
